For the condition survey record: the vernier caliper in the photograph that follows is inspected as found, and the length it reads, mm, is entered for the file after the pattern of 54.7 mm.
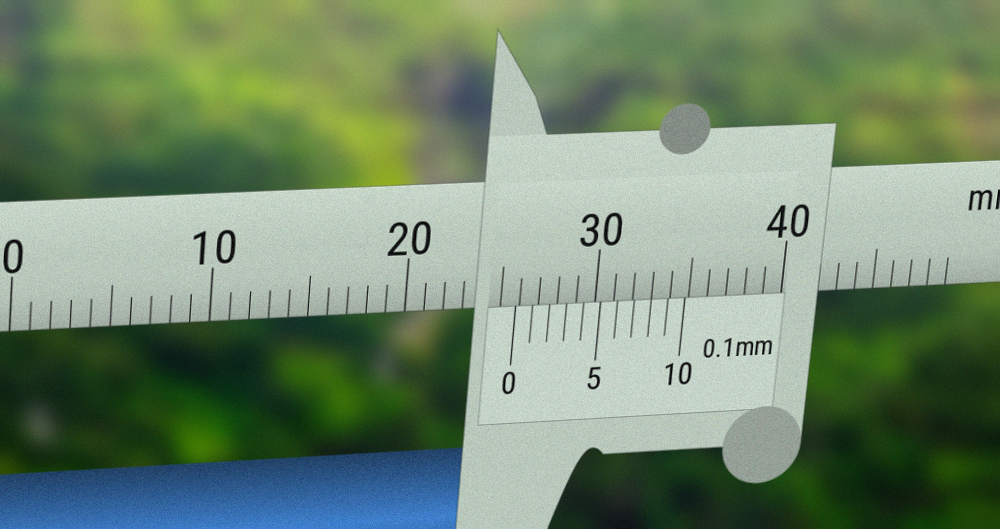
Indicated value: 25.8 mm
